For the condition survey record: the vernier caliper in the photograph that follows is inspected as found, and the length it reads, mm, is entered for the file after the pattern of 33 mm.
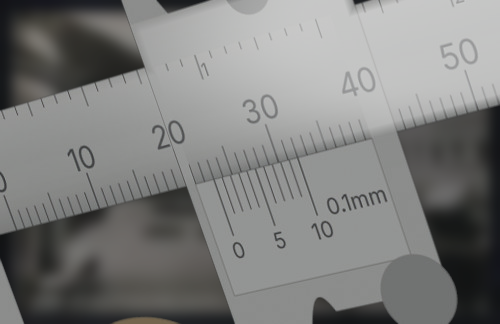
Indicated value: 23.0 mm
